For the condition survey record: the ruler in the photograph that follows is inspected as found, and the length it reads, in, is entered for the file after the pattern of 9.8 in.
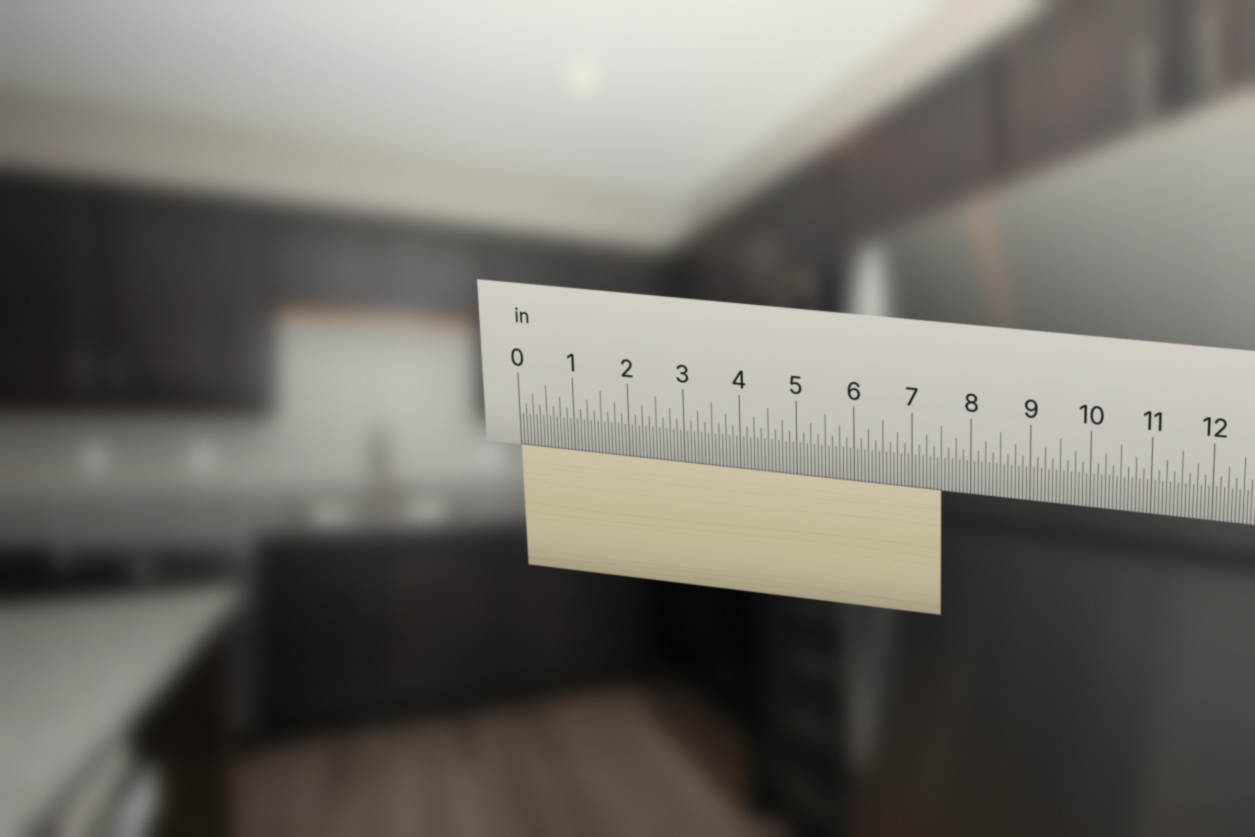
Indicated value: 7.5 in
